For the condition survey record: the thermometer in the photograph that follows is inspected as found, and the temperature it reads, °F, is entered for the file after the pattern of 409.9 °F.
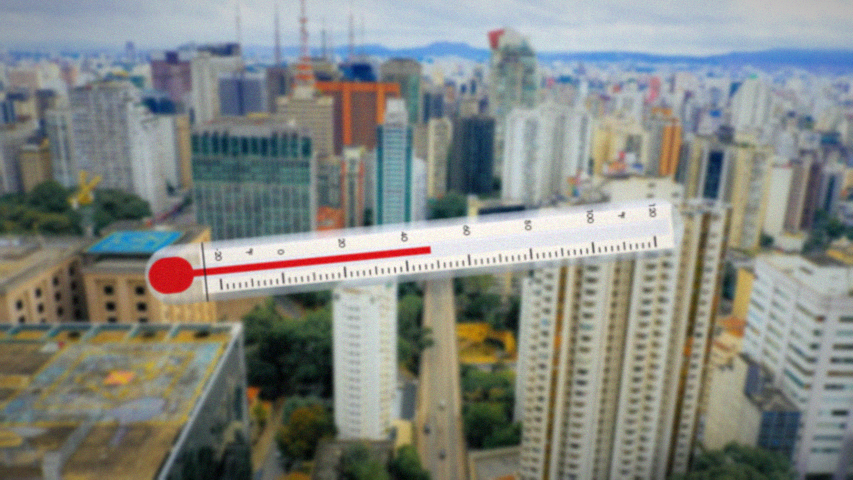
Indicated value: 48 °F
